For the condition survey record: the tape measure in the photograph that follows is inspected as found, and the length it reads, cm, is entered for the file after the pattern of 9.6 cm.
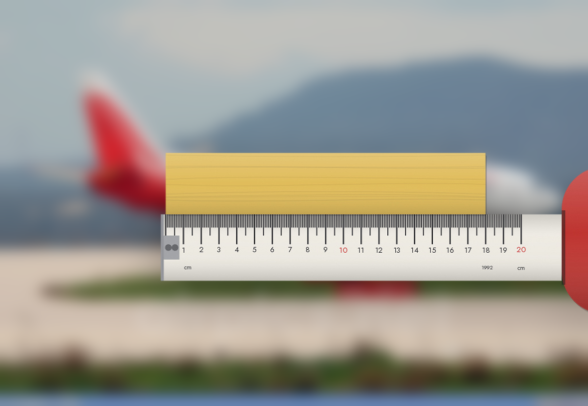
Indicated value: 18 cm
